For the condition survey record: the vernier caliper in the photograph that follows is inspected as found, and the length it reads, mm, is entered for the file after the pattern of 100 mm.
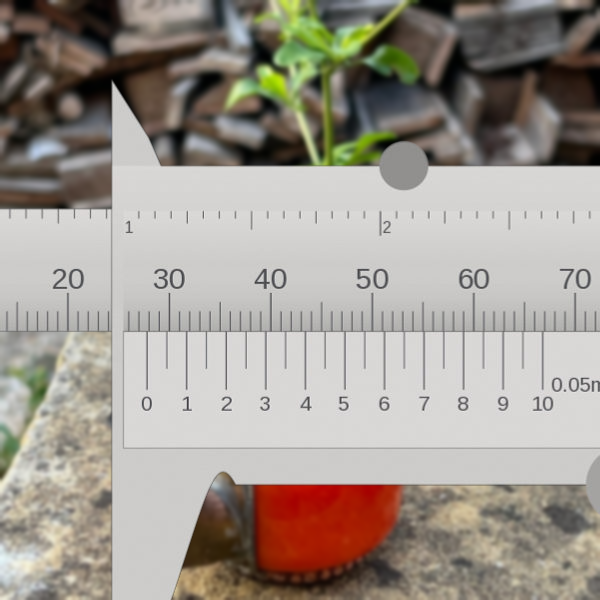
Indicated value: 27.8 mm
